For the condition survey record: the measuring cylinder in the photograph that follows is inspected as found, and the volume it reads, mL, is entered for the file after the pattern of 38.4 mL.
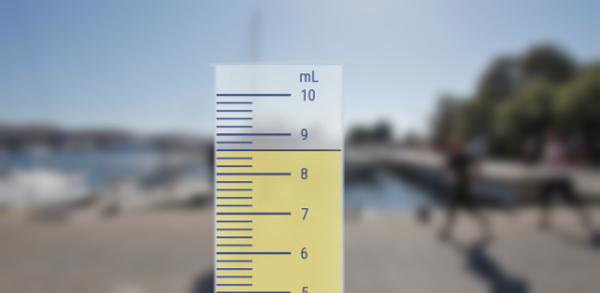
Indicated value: 8.6 mL
